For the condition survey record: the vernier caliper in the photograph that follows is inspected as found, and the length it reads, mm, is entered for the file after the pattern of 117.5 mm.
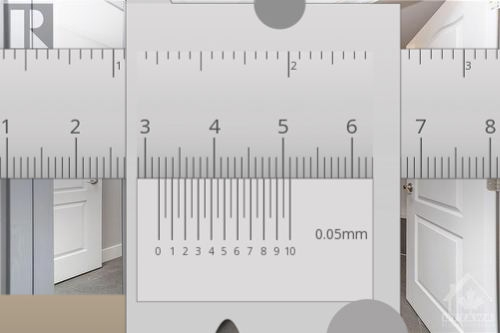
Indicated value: 32.0 mm
